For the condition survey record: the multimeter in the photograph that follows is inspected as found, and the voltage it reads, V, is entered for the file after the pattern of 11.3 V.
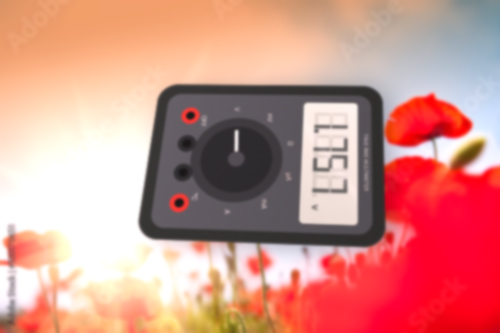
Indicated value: 1.757 V
